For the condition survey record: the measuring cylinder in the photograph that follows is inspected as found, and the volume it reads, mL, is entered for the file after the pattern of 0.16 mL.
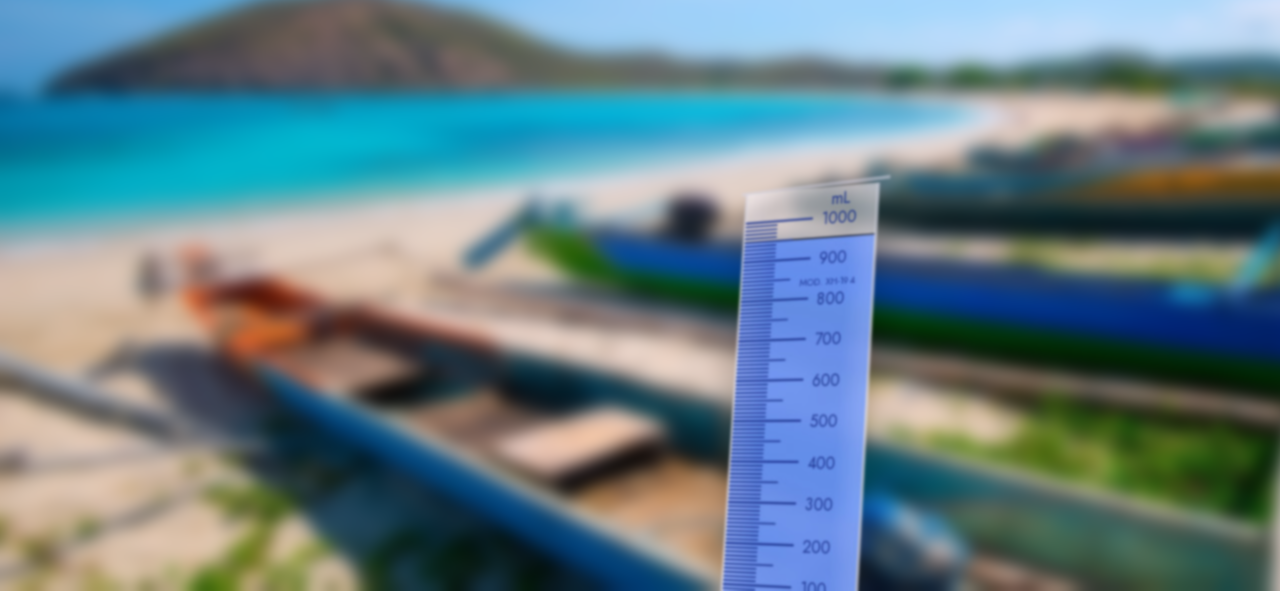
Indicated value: 950 mL
